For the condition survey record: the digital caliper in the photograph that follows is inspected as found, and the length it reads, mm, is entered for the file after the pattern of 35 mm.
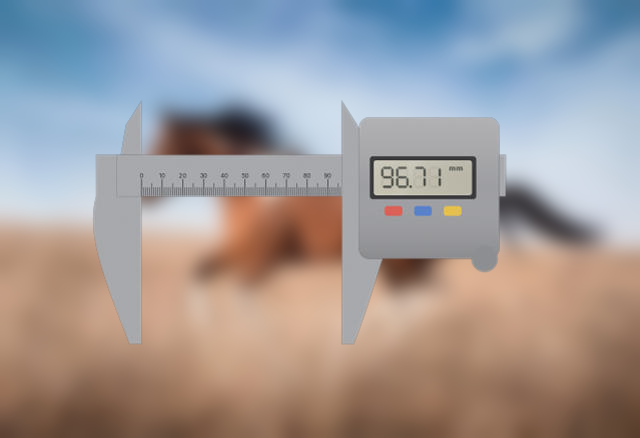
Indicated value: 96.71 mm
